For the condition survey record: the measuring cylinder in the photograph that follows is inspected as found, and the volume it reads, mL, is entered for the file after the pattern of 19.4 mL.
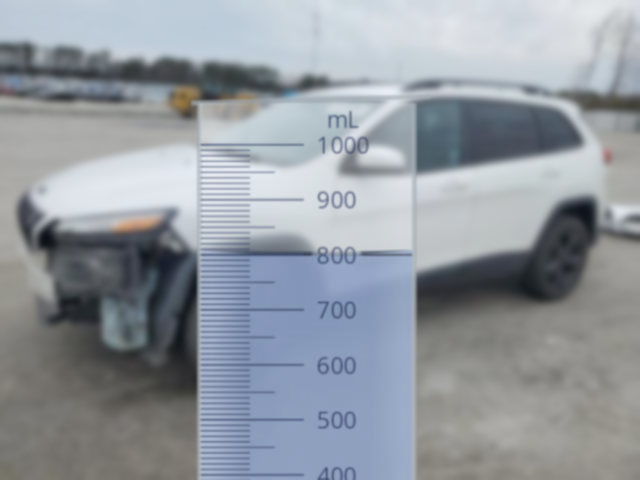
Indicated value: 800 mL
